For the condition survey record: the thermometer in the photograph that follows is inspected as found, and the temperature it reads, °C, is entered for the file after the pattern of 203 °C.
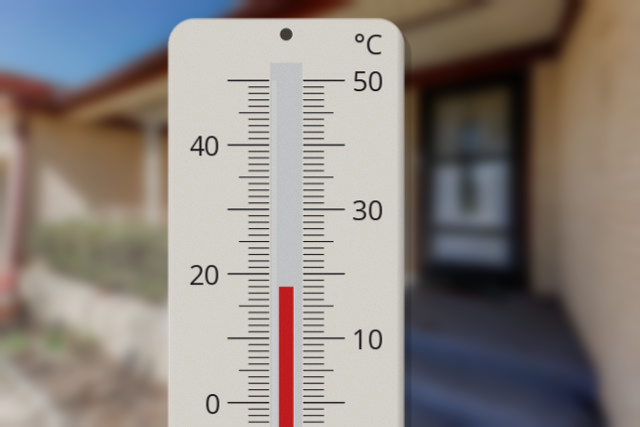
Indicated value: 18 °C
